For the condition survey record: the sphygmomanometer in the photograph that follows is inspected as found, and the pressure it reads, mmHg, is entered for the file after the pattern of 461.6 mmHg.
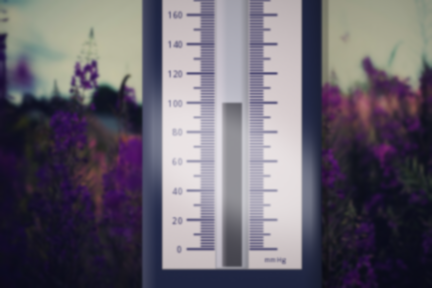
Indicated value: 100 mmHg
